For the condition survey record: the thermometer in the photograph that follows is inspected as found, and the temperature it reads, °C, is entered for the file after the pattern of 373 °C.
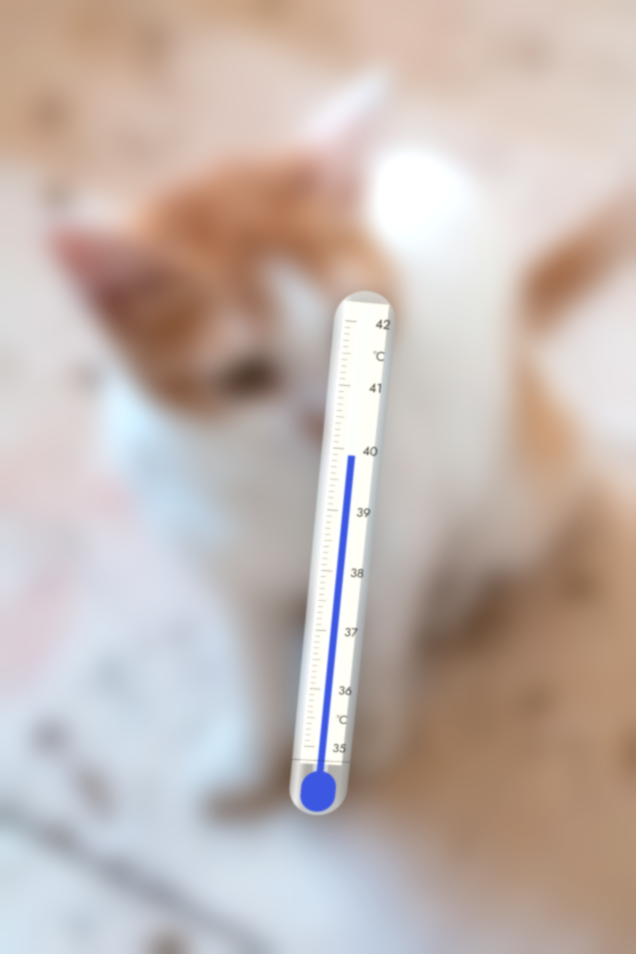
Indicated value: 39.9 °C
